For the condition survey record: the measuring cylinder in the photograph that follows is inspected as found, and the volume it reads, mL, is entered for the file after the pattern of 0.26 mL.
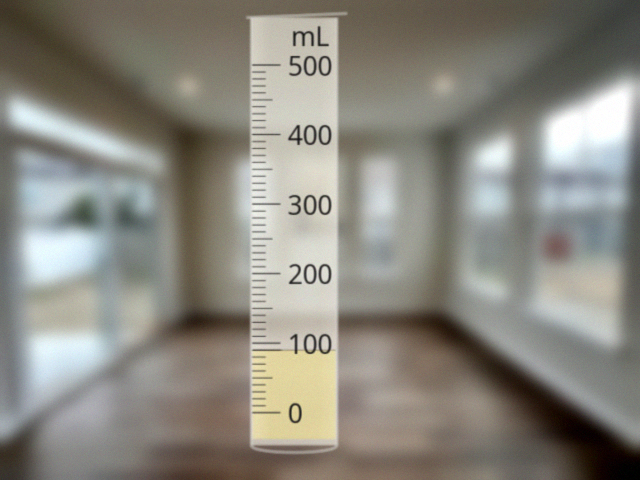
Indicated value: 90 mL
